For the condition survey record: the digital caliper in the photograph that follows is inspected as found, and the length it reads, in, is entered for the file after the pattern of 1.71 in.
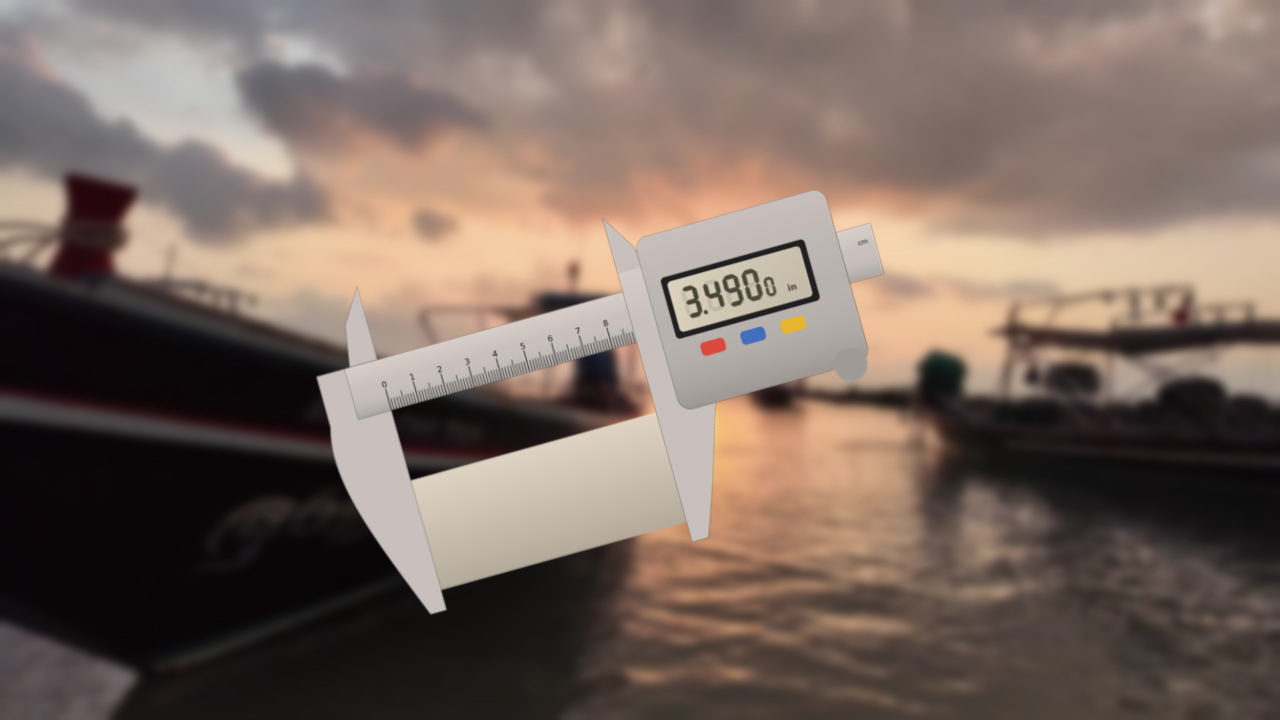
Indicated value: 3.4900 in
